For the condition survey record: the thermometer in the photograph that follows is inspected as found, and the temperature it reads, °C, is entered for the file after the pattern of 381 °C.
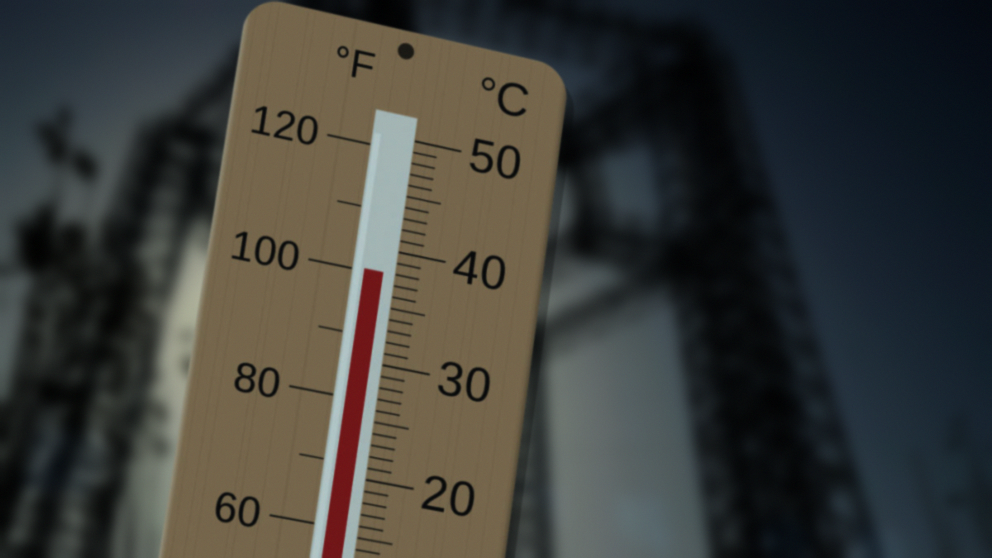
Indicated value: 38 °C
